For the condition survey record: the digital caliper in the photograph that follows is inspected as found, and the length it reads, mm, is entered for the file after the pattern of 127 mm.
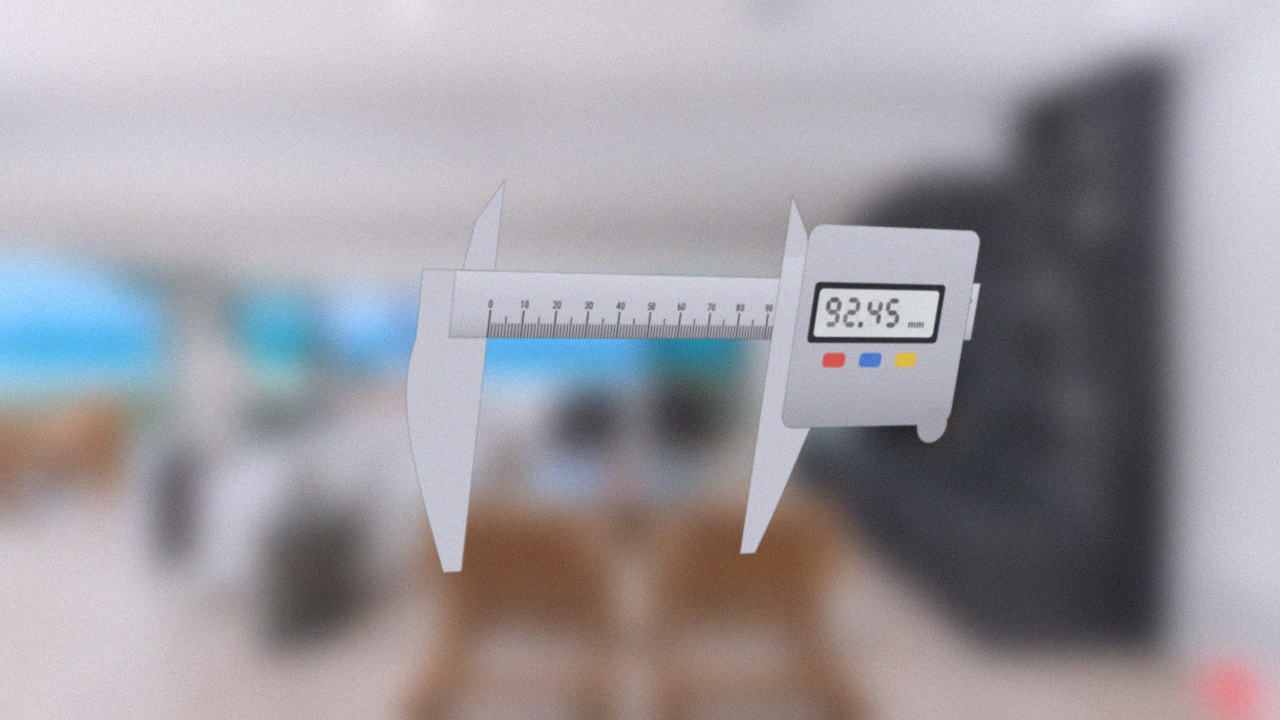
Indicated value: 92.45 mm
